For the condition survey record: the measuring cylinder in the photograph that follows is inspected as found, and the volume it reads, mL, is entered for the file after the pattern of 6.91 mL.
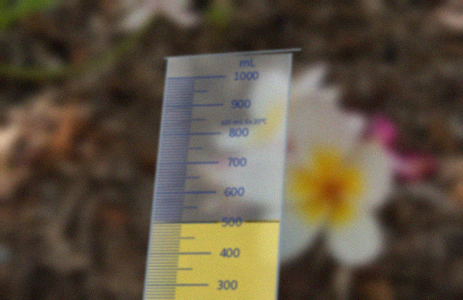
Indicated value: 500 mL
